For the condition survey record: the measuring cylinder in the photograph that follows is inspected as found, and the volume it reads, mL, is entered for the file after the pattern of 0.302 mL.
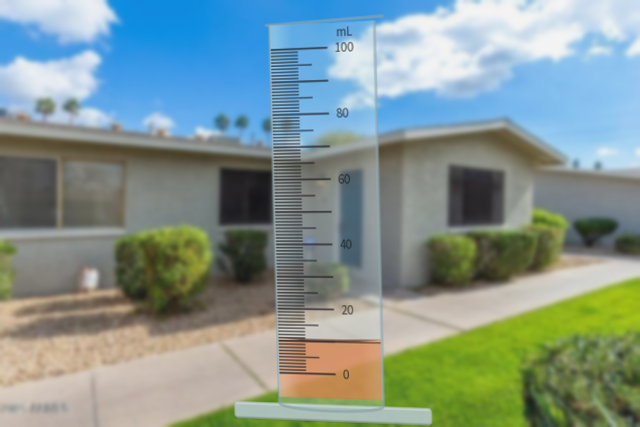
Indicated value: 10 mL
